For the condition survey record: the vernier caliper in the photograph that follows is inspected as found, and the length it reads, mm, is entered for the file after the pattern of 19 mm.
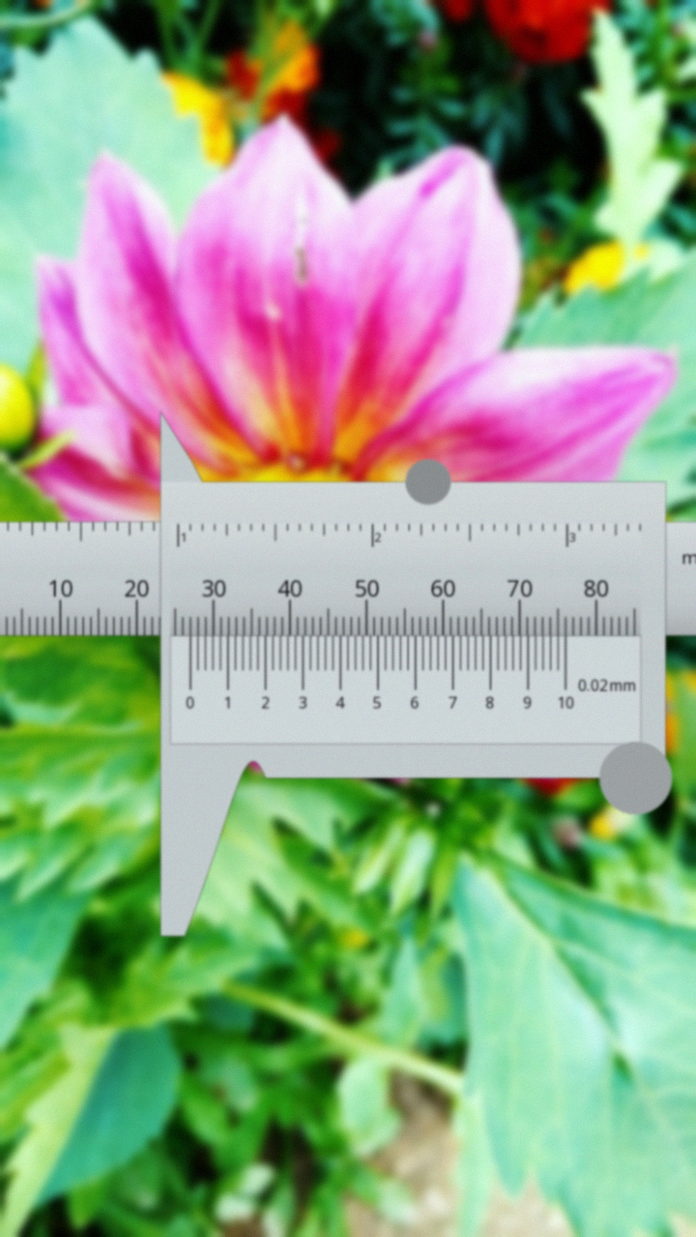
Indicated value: 27.0 mm
